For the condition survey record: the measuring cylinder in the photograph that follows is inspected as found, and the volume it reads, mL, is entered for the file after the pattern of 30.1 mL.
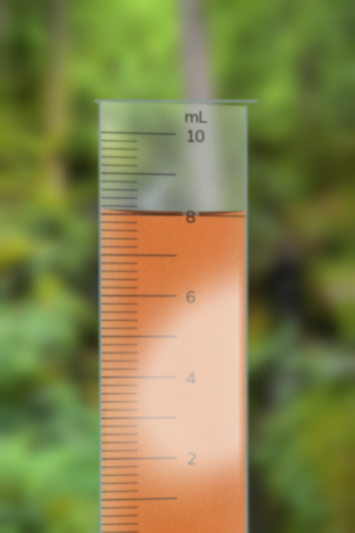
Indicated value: 8 mL
